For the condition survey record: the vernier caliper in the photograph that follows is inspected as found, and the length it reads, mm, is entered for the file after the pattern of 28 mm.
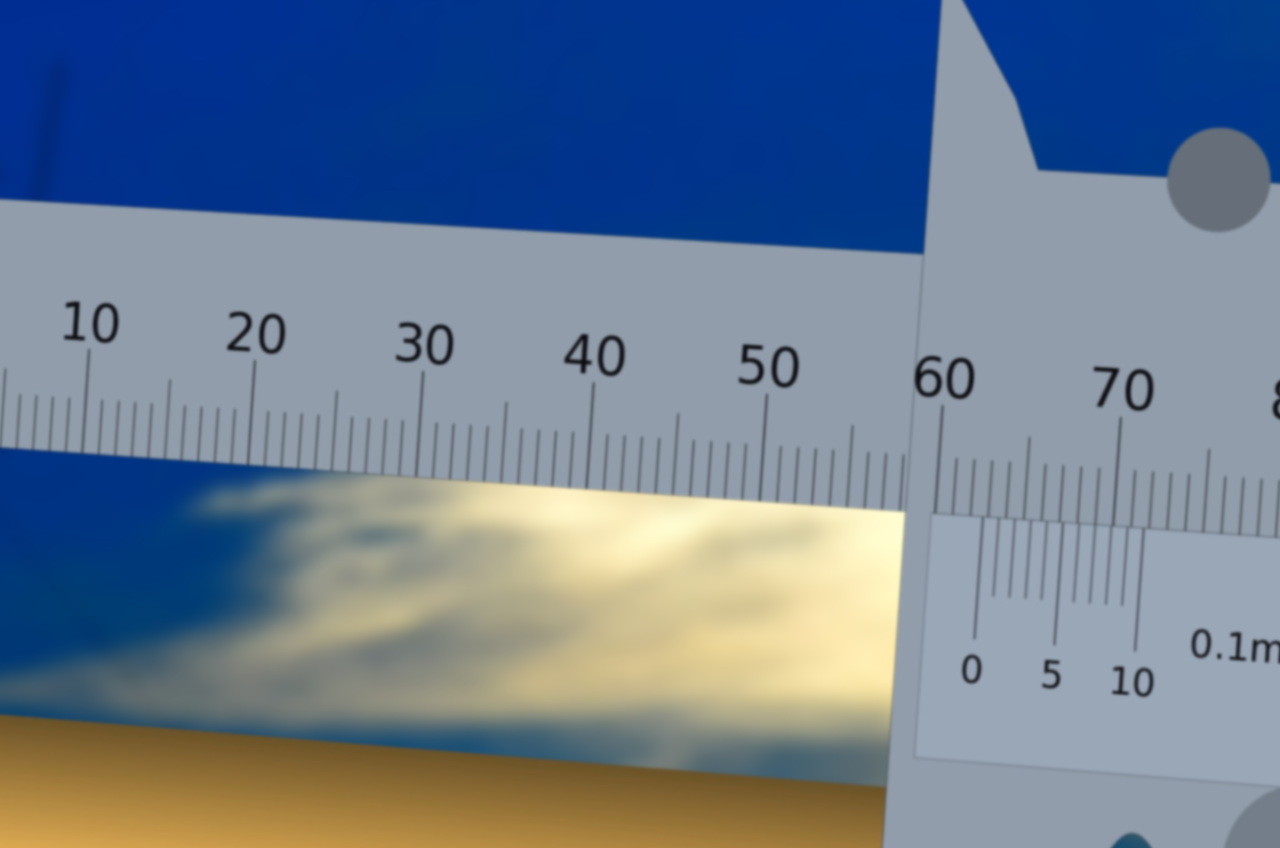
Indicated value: 62.7 mm
